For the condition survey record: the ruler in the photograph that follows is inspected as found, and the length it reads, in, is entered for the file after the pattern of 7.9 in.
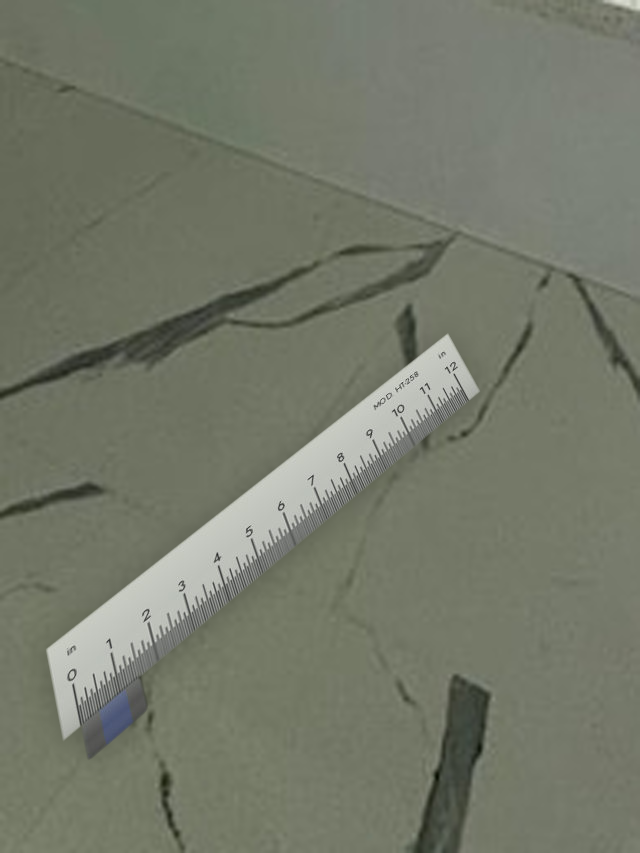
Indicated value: 1.5 in
